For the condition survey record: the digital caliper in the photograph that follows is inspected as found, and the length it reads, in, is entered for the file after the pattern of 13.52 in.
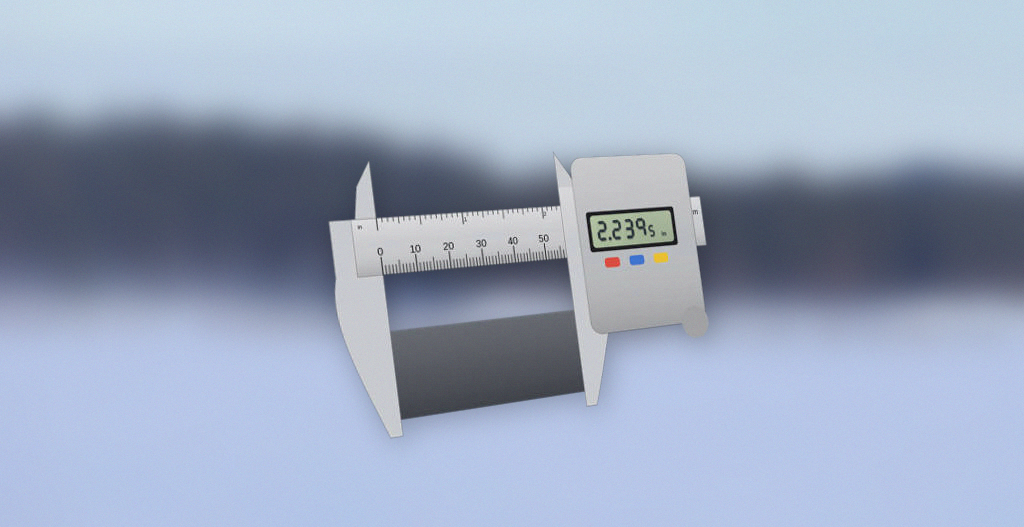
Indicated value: 2.2395 in
